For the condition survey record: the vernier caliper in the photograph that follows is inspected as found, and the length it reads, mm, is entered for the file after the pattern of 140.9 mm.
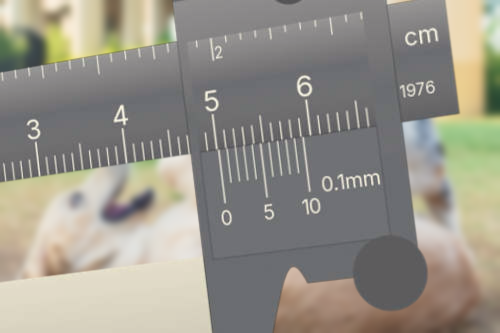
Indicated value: 50.2 mm
